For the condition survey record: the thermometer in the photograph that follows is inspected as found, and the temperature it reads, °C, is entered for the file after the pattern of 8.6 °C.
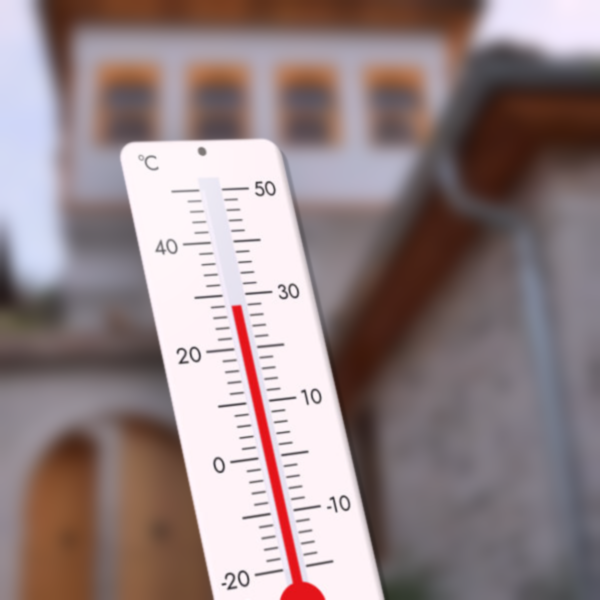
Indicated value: 28 °C
